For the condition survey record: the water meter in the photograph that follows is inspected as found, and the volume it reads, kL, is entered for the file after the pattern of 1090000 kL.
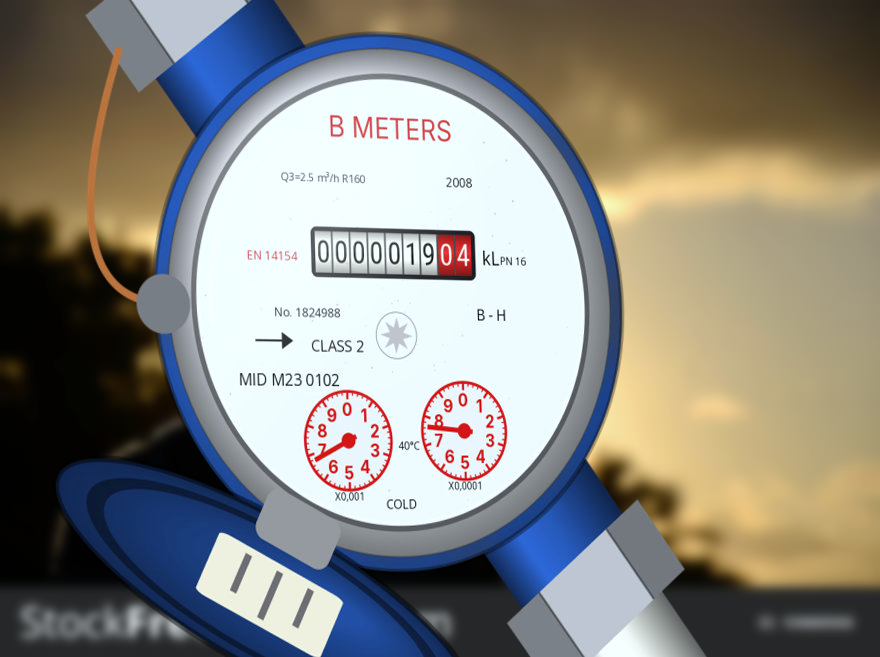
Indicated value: 19.0467 kL
